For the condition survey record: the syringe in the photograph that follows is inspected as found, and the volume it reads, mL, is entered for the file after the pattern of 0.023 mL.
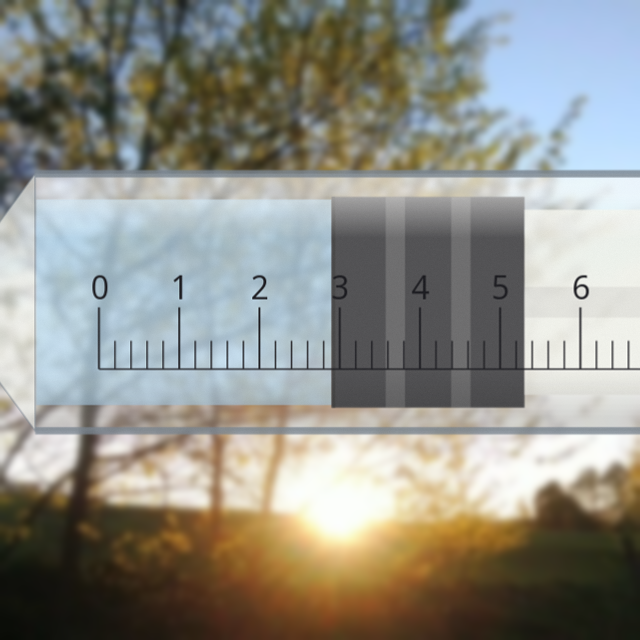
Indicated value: 2.9 mL
